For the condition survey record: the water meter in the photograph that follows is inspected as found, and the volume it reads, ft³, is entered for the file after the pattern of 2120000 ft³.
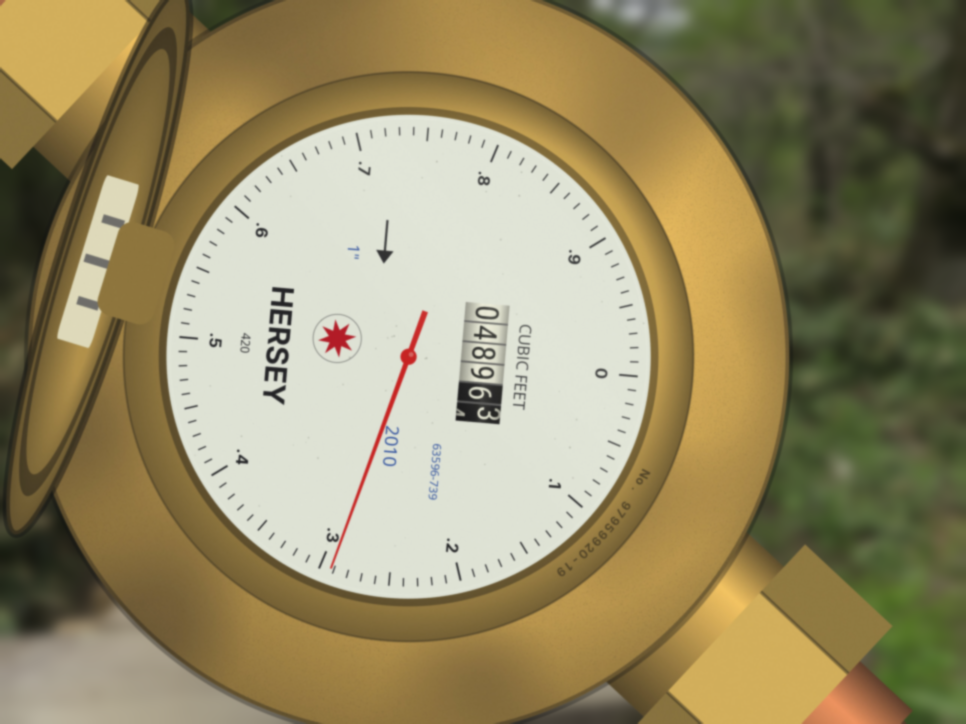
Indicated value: 48963.29 ft³
